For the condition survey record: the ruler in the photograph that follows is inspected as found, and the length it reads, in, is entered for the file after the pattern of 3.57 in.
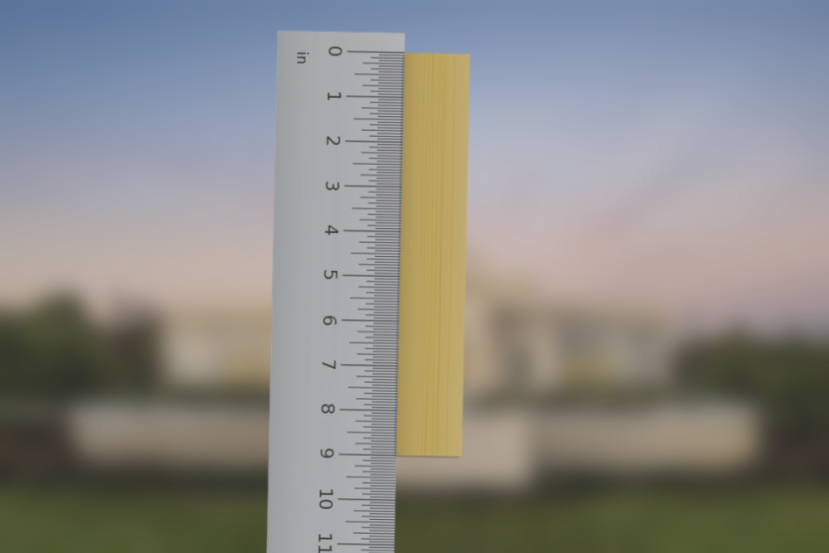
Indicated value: 9 in
